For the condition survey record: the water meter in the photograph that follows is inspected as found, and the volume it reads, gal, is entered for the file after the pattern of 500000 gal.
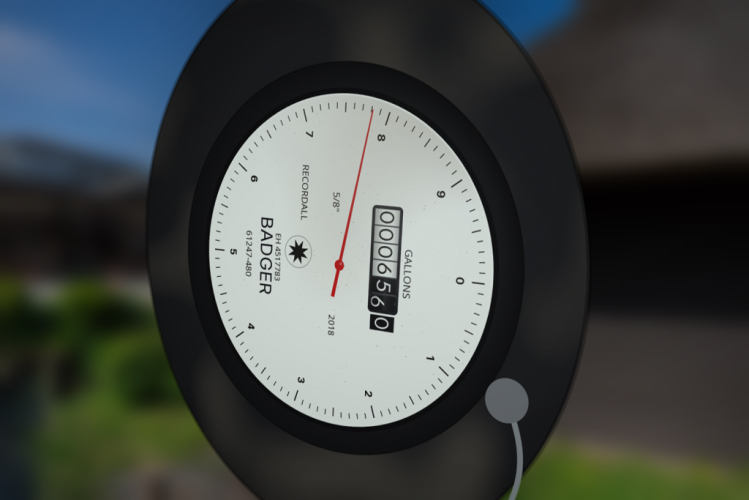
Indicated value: 6557.8 gal
